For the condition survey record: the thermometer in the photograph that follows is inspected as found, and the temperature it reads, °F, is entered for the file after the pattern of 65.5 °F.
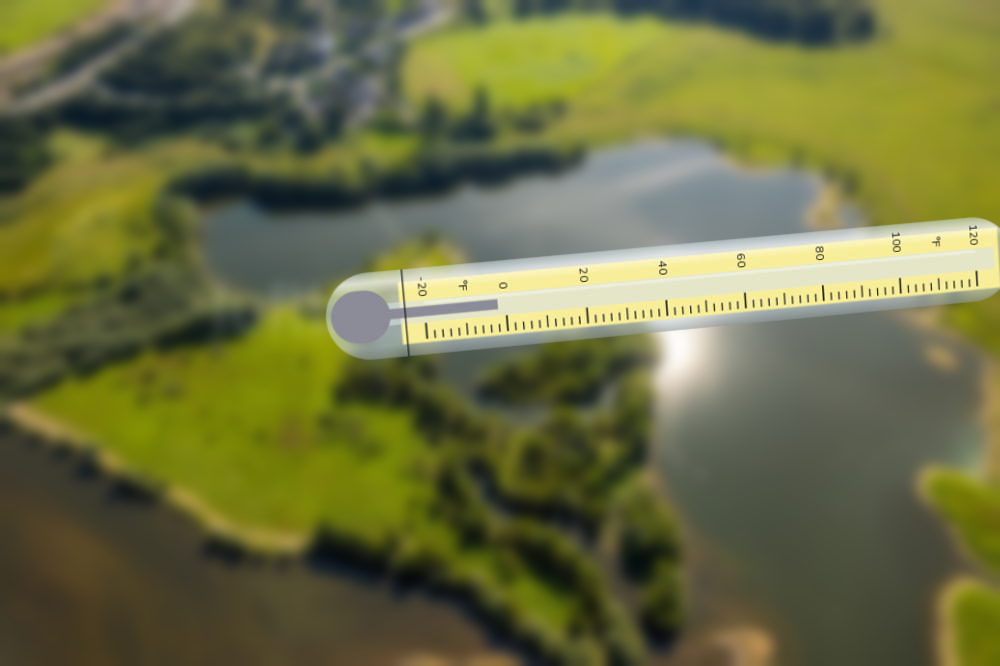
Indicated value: -2 °F
